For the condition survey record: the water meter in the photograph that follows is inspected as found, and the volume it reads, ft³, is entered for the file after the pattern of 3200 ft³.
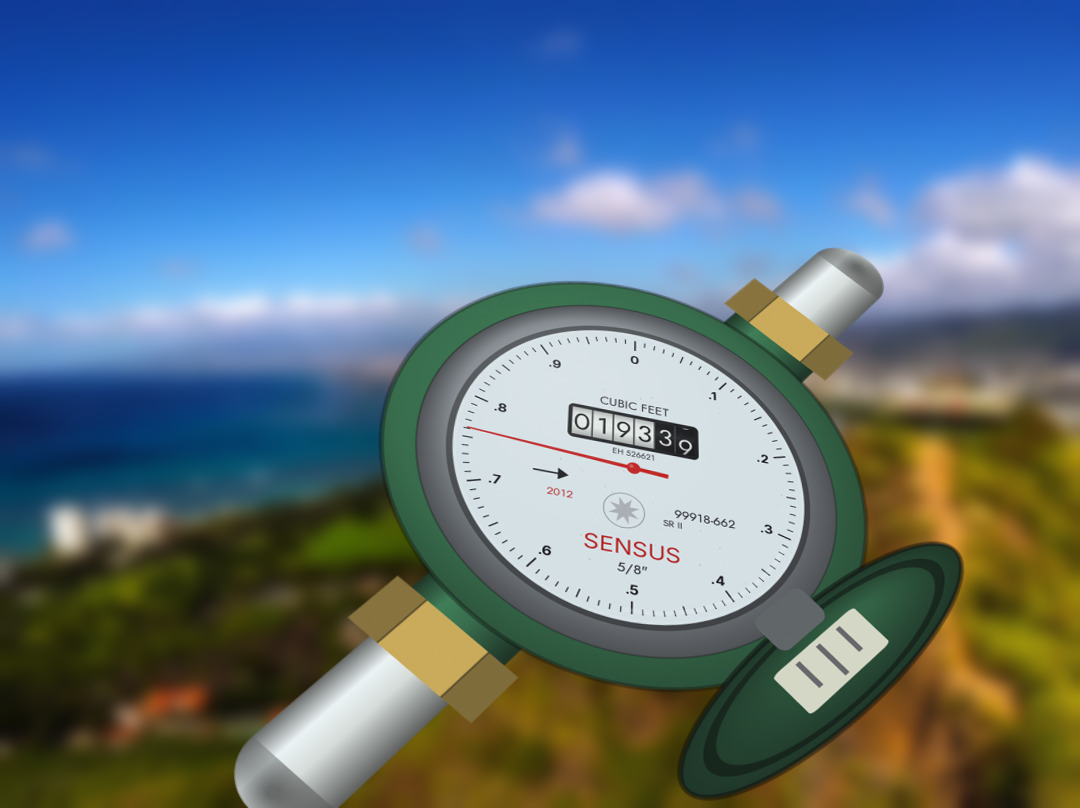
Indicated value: 19338.76 ft³
